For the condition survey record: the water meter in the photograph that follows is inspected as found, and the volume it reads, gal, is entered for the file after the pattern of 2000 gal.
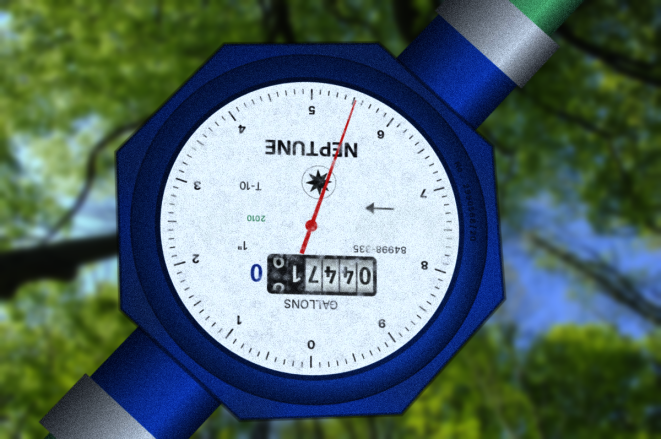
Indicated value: 447185.5 gal
